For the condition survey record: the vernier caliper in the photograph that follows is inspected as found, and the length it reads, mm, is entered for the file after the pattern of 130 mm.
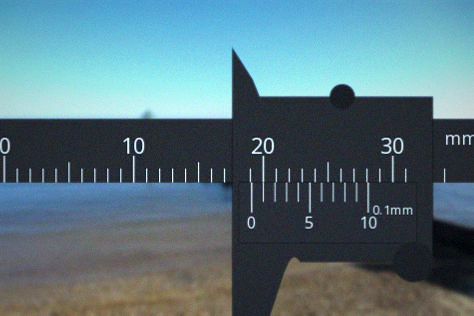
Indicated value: 19.1 mm
